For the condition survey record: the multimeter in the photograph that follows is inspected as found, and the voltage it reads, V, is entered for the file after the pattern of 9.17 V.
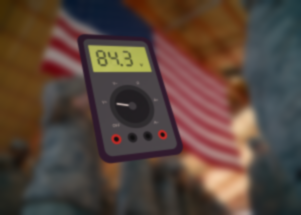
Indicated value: 84.3 V
